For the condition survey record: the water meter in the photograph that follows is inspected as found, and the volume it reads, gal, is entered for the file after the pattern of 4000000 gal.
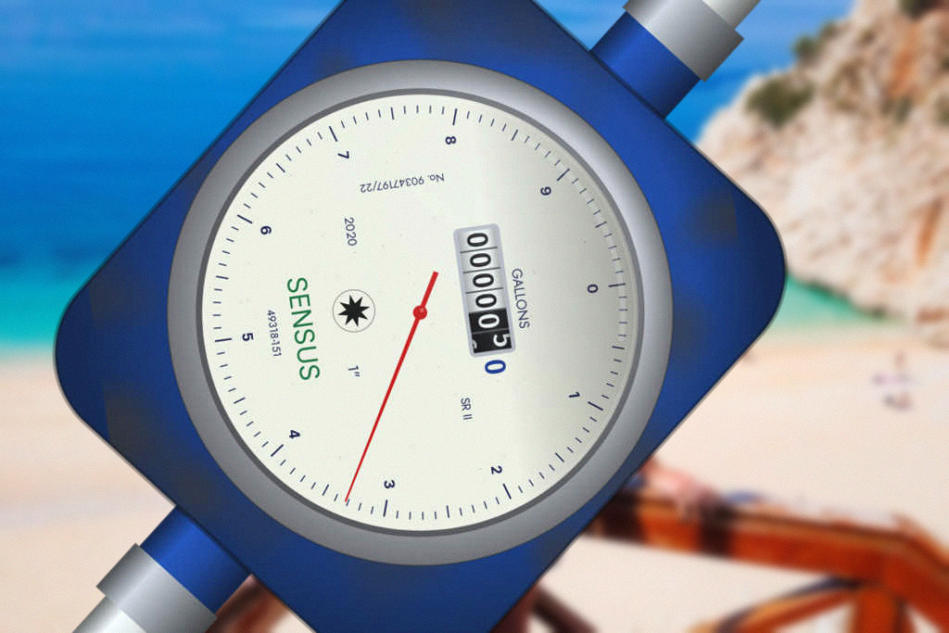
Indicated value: 53.3 gal
